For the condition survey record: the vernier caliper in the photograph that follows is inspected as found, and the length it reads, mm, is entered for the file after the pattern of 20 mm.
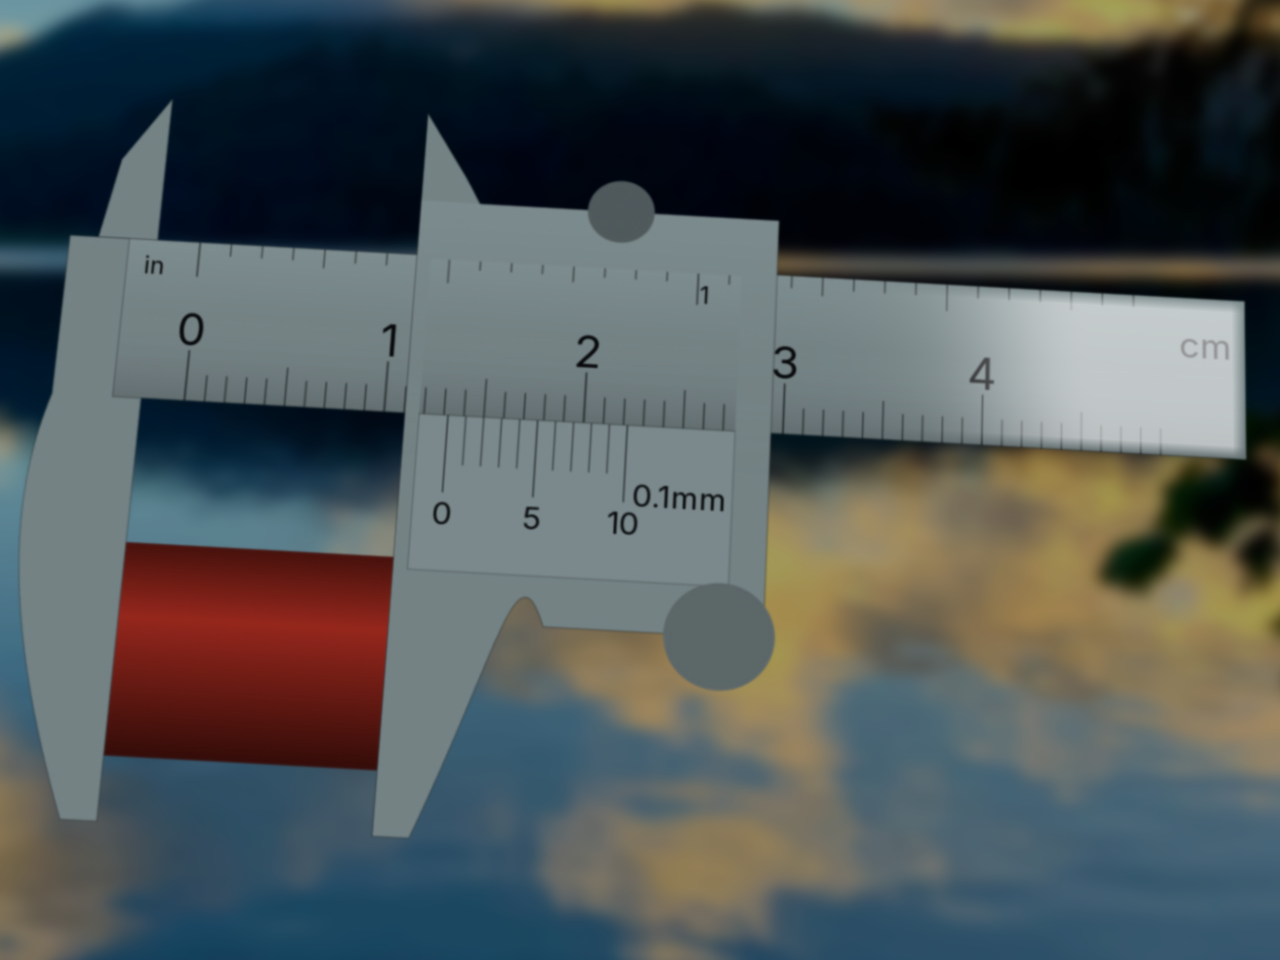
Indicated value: 13.2 mm
